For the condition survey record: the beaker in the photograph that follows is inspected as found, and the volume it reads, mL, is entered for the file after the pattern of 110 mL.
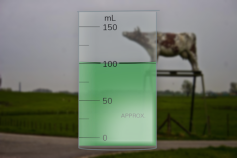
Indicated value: 100 mL
